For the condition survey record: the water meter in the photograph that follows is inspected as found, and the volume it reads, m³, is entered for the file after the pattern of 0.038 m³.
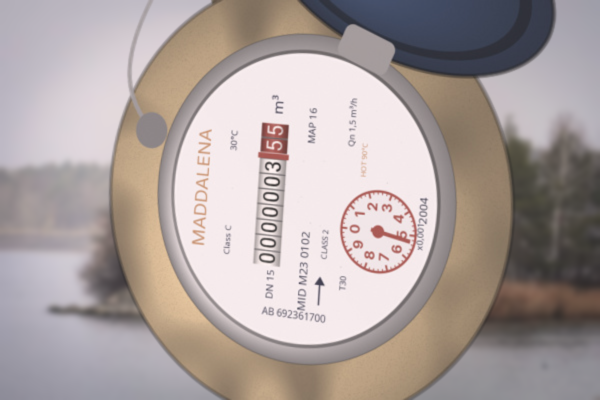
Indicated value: 3.555 m³
